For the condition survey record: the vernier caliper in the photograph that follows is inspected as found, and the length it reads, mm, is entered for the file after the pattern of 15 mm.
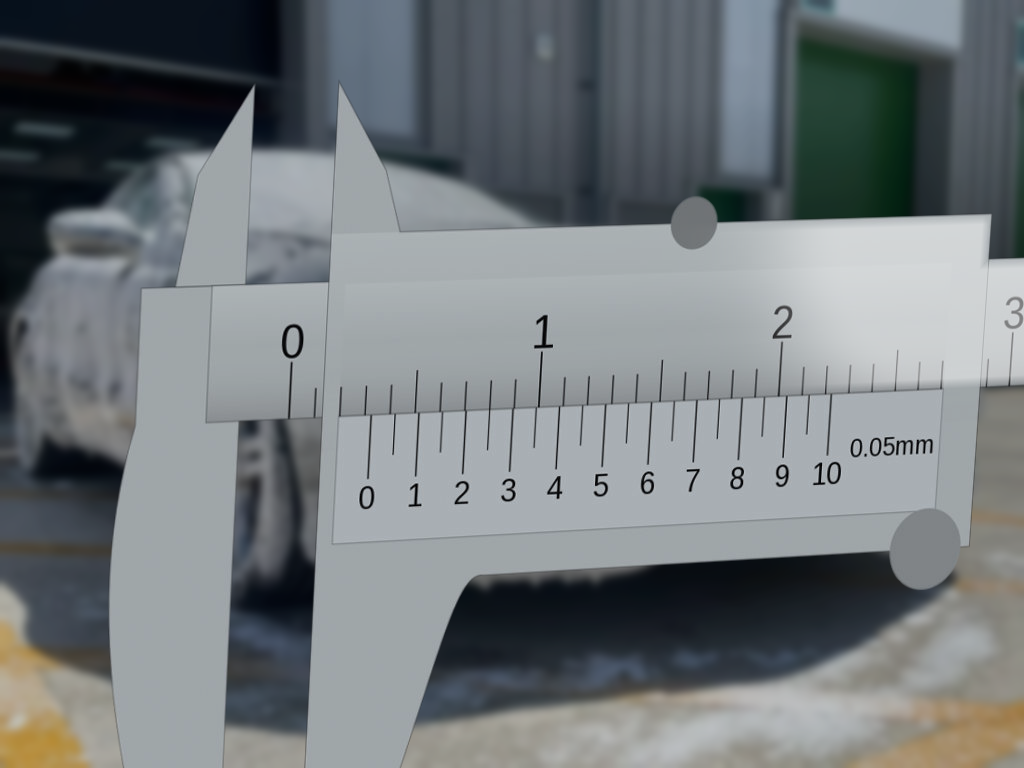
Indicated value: 3.25 mm
